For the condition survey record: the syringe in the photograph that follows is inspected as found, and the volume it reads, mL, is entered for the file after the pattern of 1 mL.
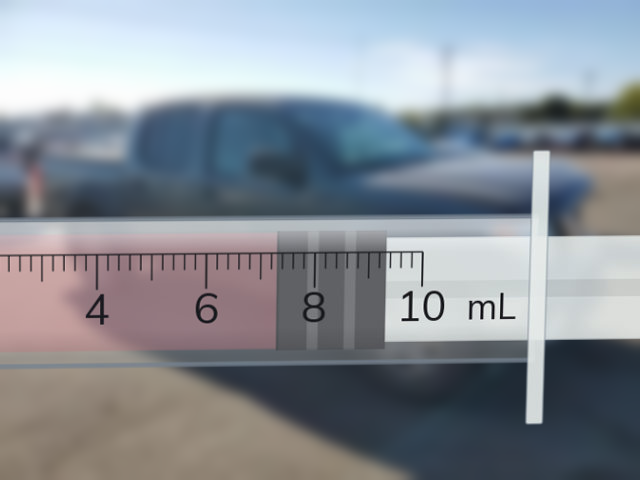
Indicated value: 7.3 mL
